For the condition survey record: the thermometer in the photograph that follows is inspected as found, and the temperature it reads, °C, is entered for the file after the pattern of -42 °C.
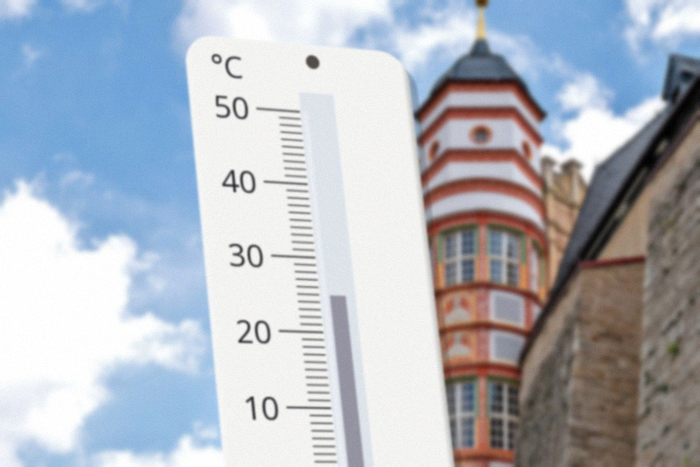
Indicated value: 25 °C
